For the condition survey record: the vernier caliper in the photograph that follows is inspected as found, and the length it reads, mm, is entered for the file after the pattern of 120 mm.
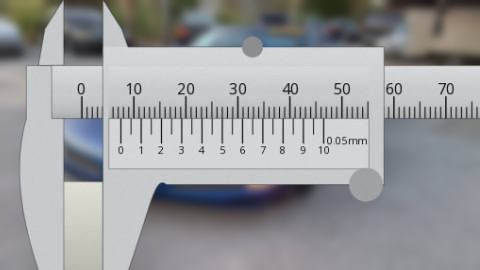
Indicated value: 7.5 mm
